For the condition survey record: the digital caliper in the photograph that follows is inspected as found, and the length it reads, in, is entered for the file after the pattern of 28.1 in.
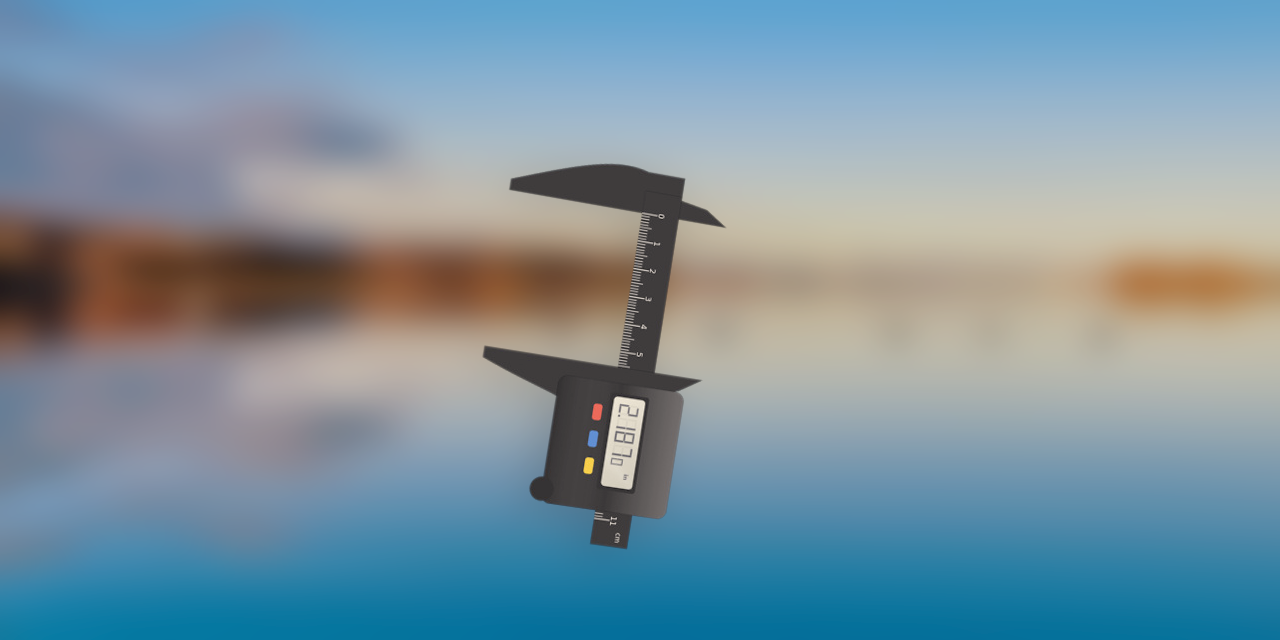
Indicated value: 2.1870 in
